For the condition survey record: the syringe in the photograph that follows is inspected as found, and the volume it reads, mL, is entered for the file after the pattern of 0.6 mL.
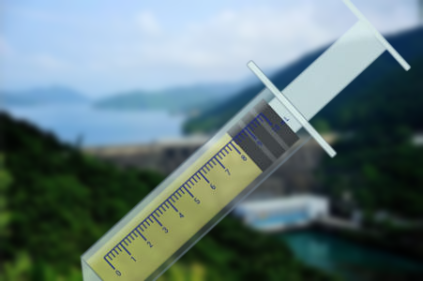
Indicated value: 8.2 mL
